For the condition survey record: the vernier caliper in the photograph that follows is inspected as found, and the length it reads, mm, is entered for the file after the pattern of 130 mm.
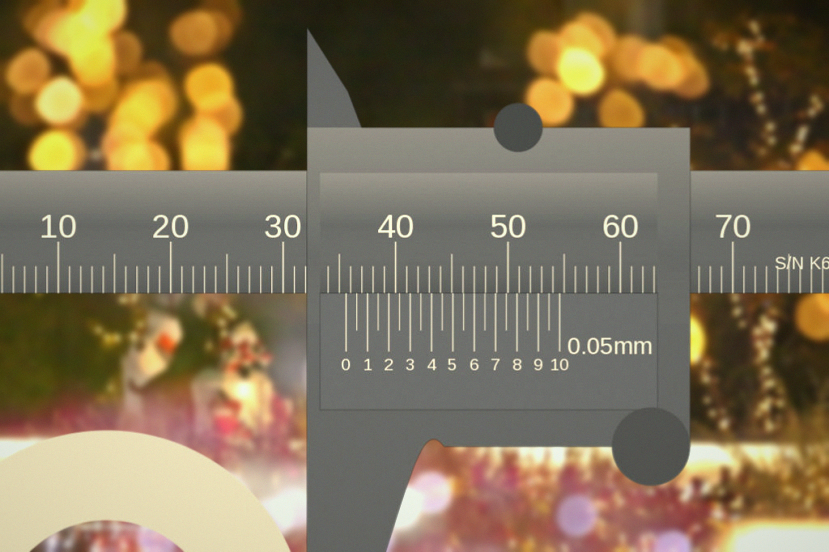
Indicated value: 35.6 mm
